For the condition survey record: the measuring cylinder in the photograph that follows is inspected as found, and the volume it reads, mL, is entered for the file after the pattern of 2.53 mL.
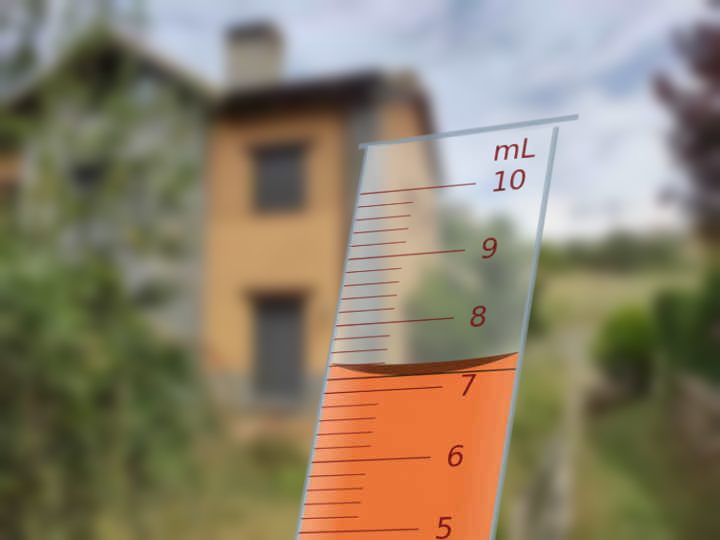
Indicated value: 7.2 mL
